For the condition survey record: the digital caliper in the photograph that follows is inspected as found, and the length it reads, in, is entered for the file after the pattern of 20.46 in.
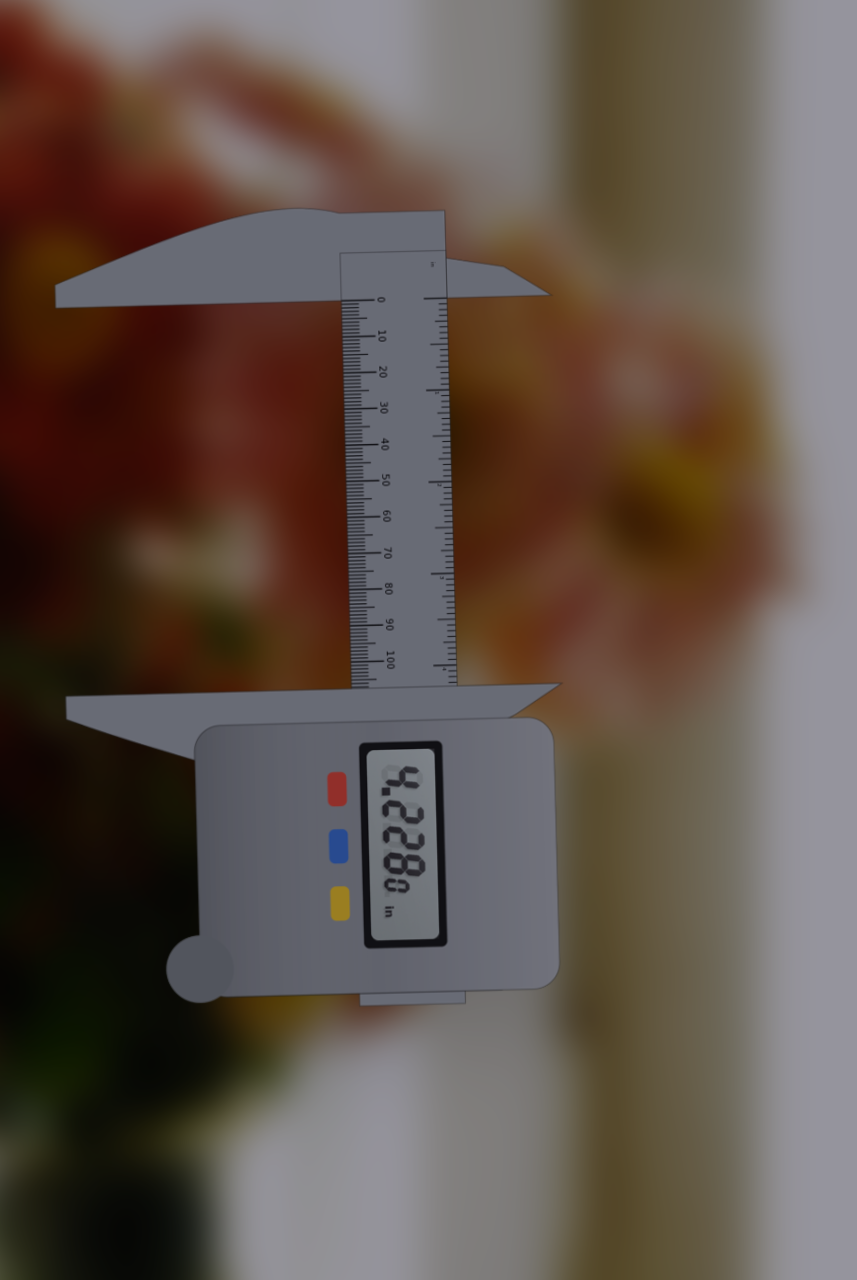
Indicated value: 4.2280 in
